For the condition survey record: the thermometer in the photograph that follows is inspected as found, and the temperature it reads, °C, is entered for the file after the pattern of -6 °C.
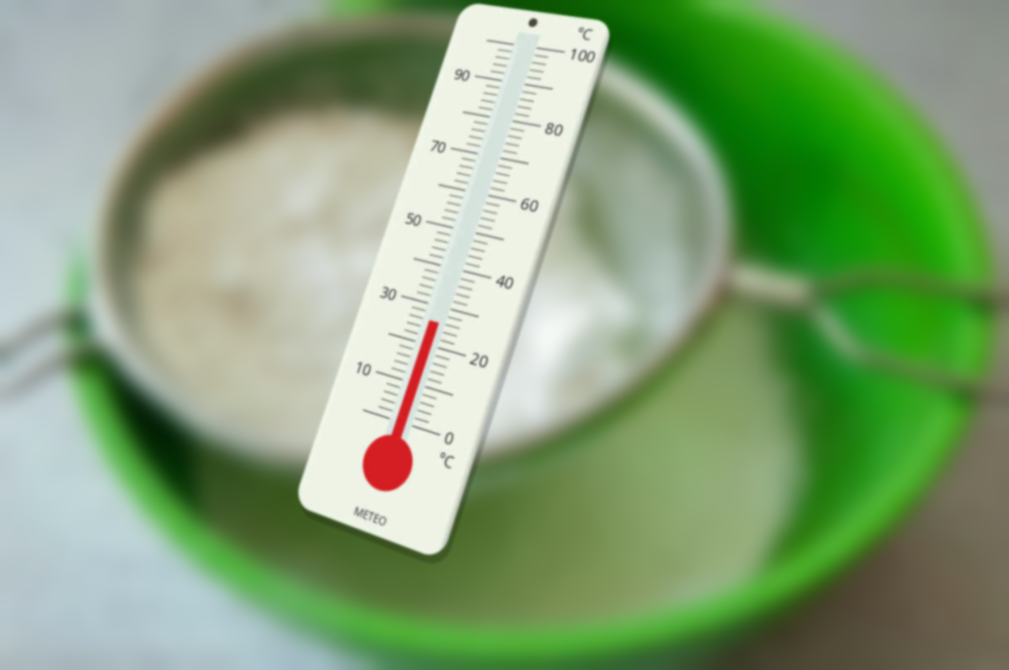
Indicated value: 26 °C
